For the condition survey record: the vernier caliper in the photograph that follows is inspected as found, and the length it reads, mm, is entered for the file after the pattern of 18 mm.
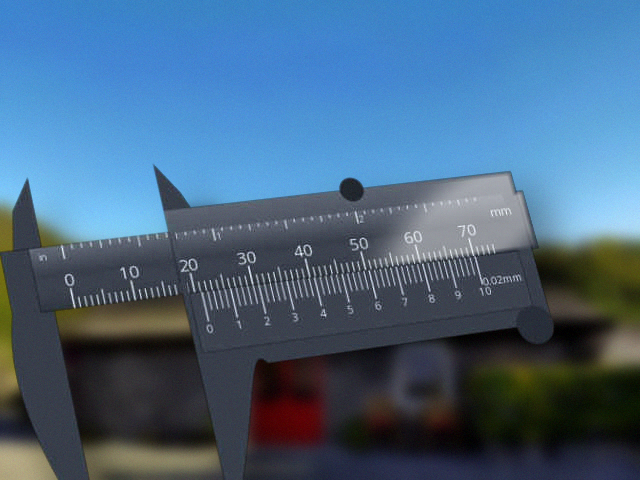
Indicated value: 21.2 mm
